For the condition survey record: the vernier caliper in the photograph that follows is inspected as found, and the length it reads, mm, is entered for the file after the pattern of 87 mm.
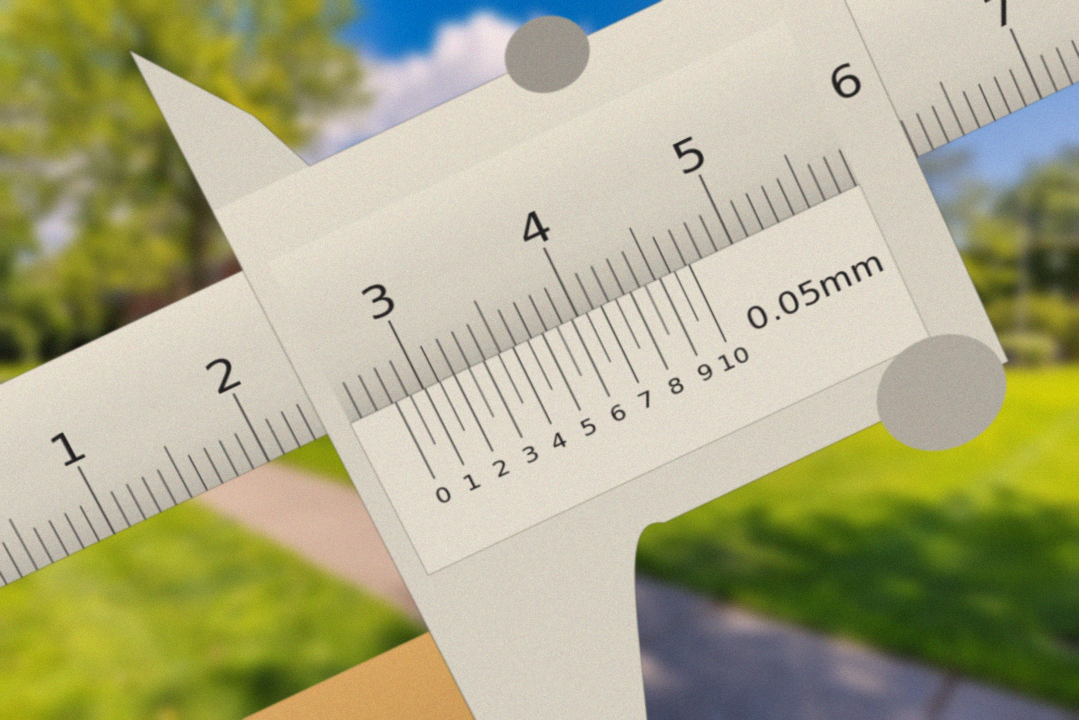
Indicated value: 28.2 mm
